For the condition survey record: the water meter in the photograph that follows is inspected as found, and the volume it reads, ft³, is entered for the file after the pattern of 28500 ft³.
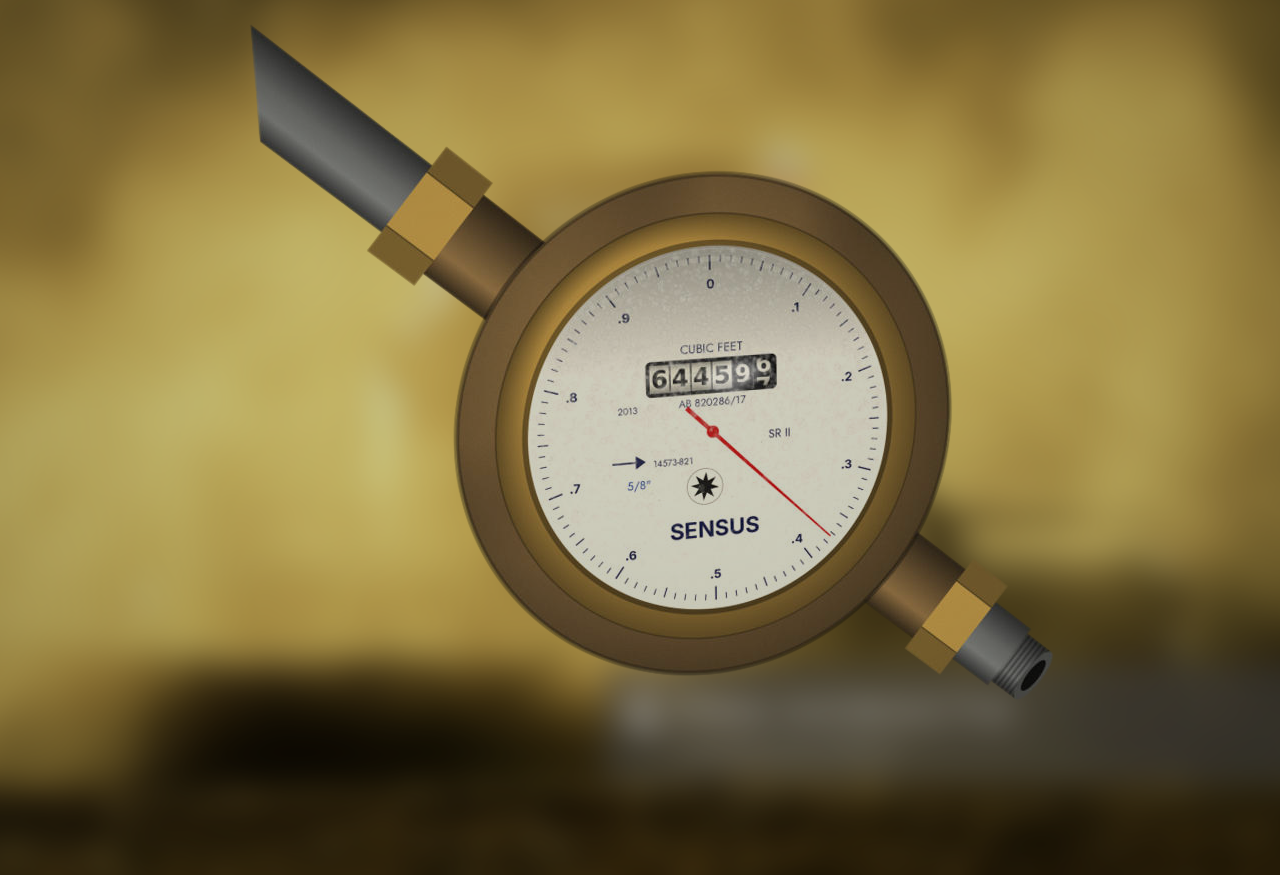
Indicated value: 644596.37 ft³
